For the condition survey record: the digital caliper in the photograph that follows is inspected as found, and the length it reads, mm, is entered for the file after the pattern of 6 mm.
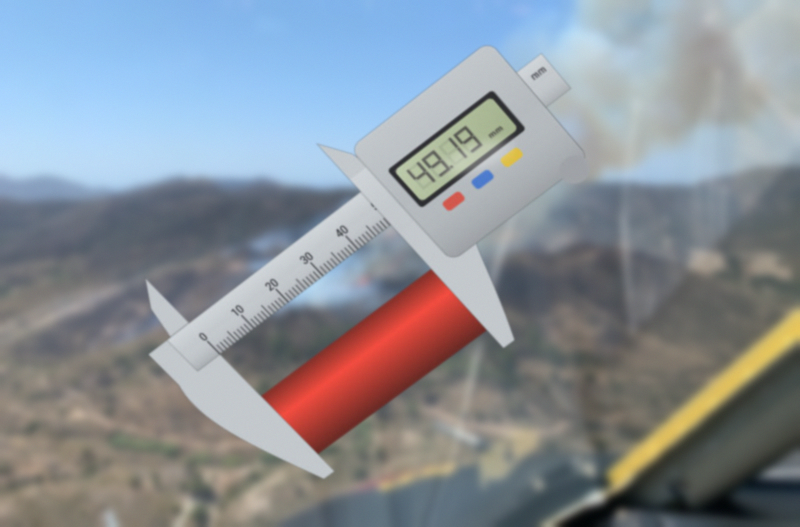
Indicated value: 49.19 mm
